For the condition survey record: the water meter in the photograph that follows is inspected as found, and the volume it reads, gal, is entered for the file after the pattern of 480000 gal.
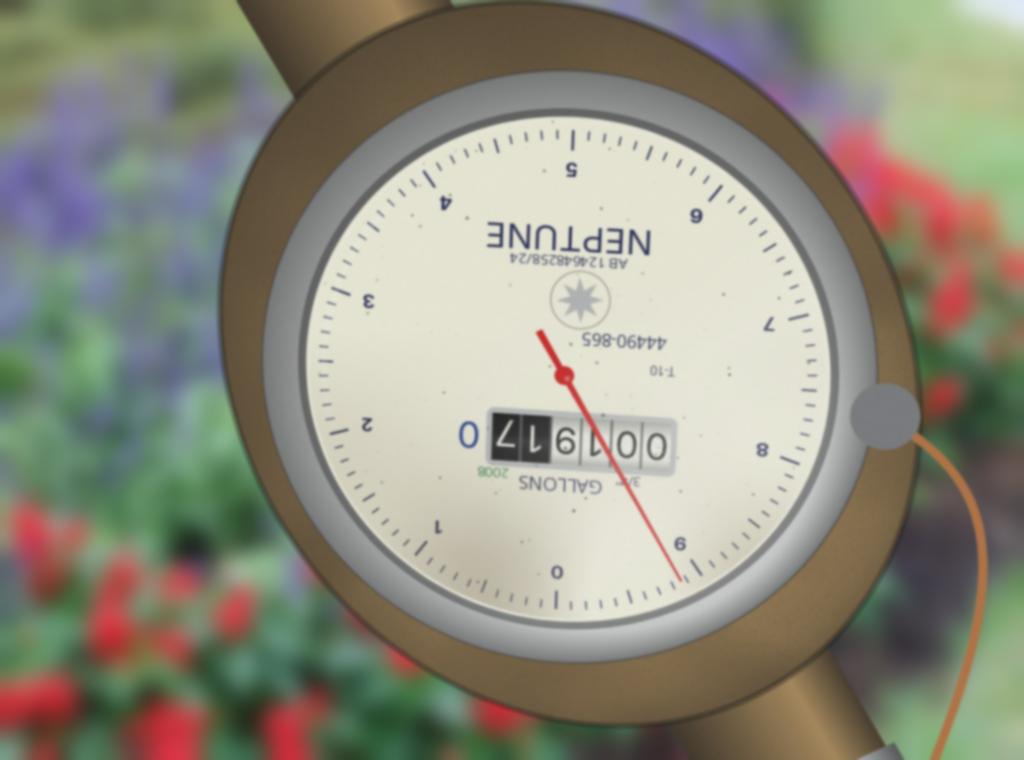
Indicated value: 19169.1 gal
